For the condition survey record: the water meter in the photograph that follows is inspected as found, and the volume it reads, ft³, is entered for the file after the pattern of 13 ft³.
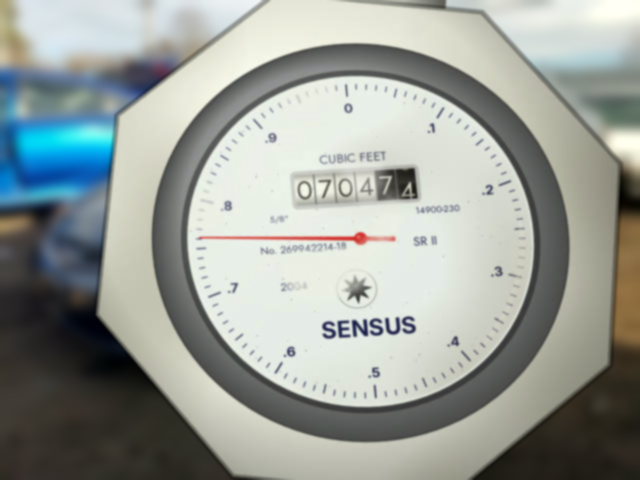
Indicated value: 70473.76 ft³
